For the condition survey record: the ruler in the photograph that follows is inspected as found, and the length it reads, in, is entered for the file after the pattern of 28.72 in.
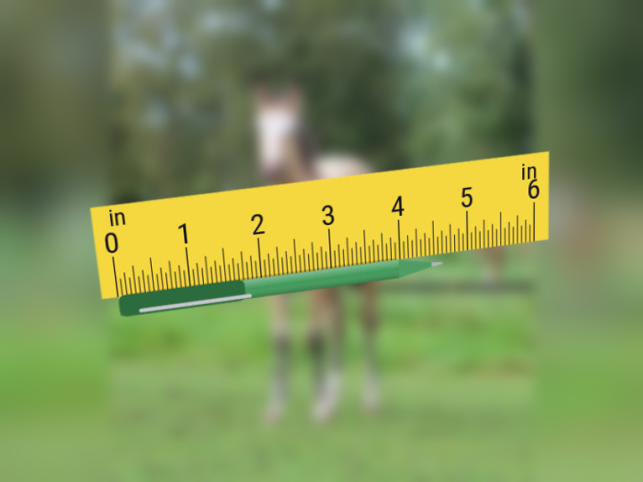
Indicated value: 4.625 in
